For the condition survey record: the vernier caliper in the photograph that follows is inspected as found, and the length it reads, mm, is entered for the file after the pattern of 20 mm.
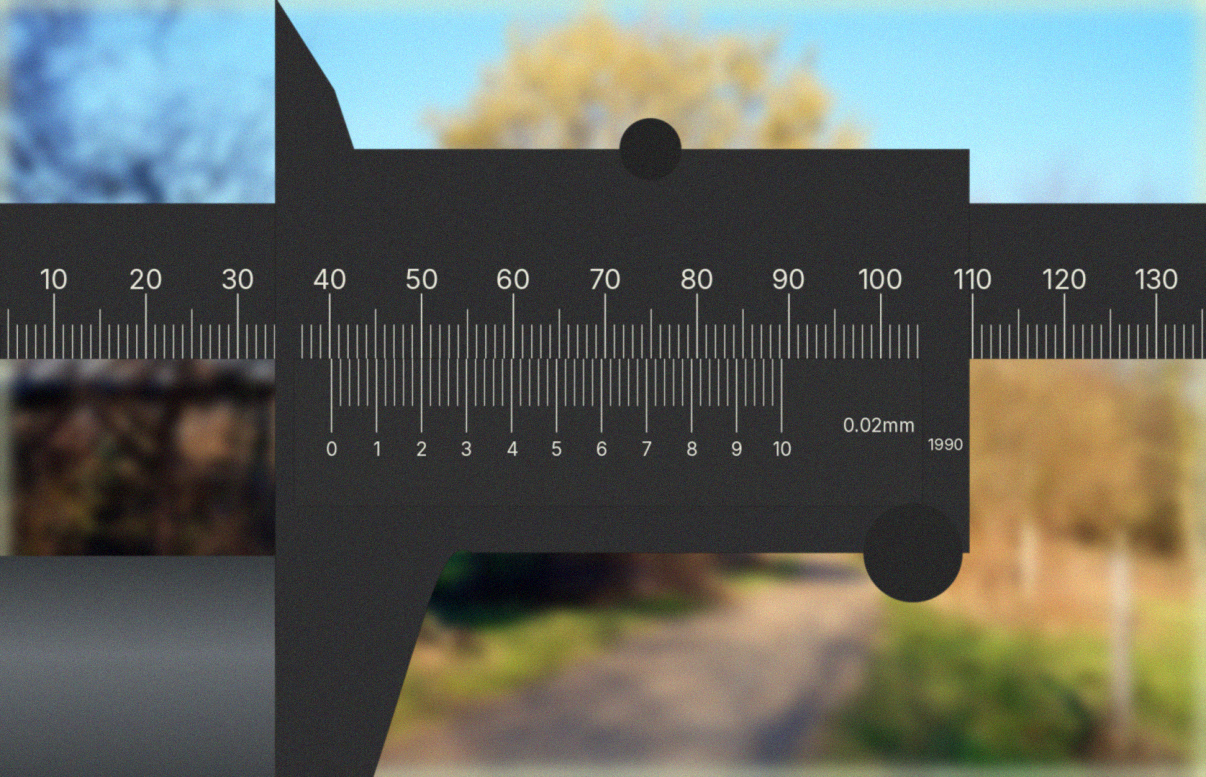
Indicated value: 40.2 mm
